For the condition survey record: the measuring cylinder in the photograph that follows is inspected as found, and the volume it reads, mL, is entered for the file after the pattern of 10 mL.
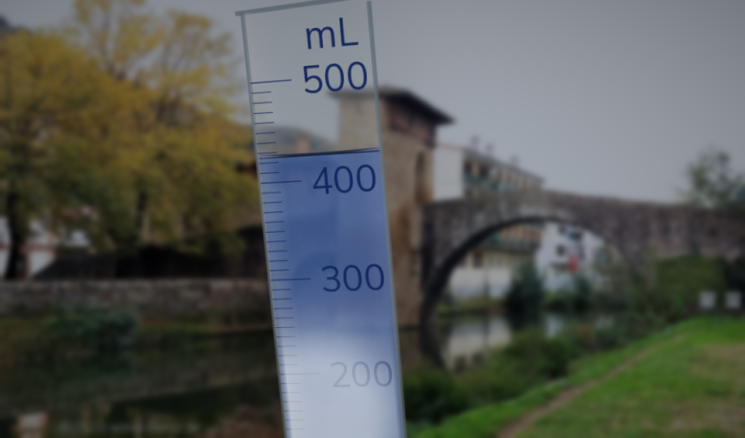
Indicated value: 425 mL
